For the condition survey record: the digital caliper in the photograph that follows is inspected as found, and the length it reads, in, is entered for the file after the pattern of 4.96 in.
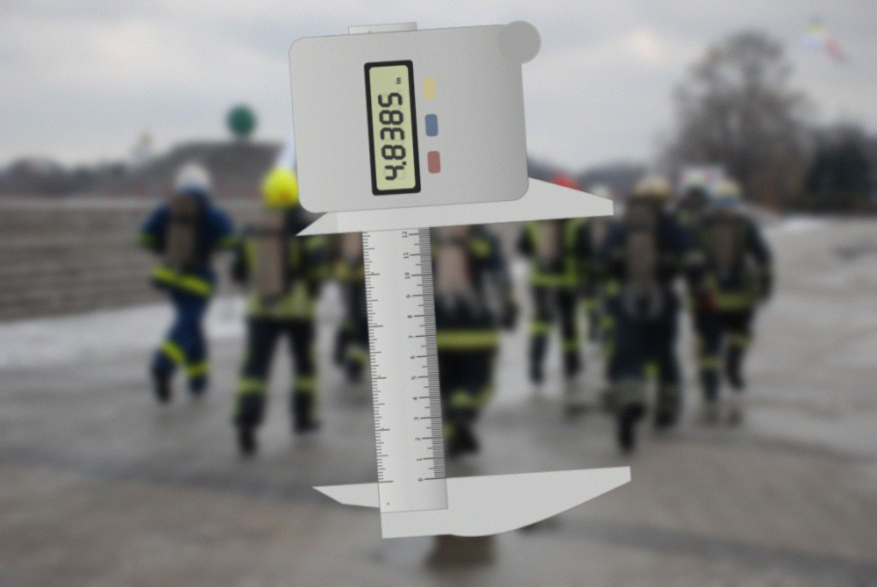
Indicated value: 4.8385 in
